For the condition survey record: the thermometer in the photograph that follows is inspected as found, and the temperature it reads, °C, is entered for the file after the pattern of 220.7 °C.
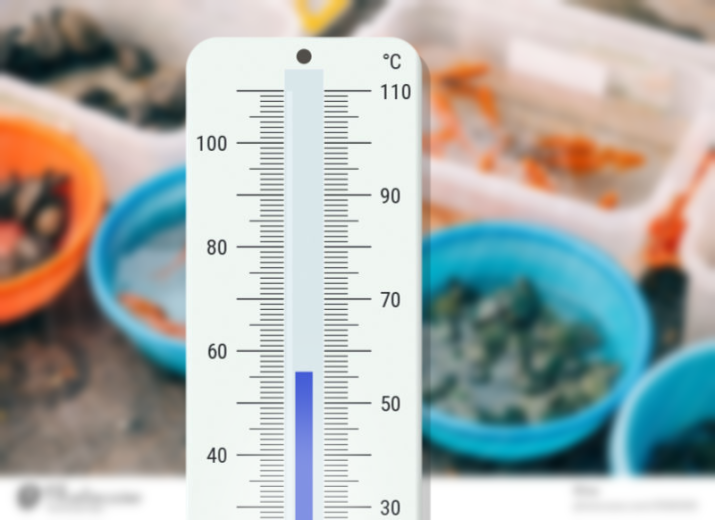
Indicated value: 56 °C
